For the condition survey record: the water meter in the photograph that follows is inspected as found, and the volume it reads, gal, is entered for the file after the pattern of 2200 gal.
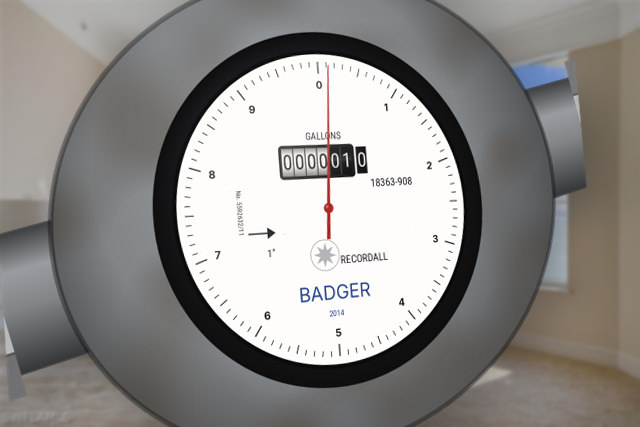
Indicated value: 10.1 gal
